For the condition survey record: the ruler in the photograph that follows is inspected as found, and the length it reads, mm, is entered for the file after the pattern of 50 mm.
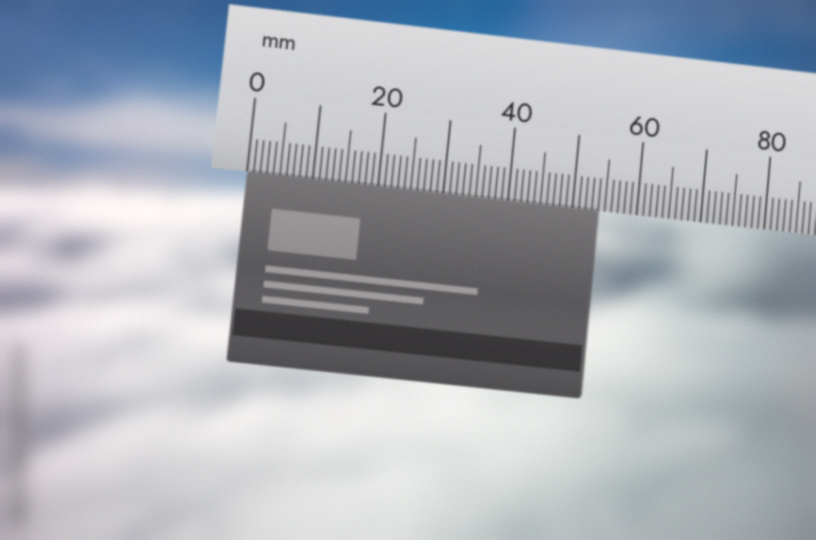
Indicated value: 54 mm
